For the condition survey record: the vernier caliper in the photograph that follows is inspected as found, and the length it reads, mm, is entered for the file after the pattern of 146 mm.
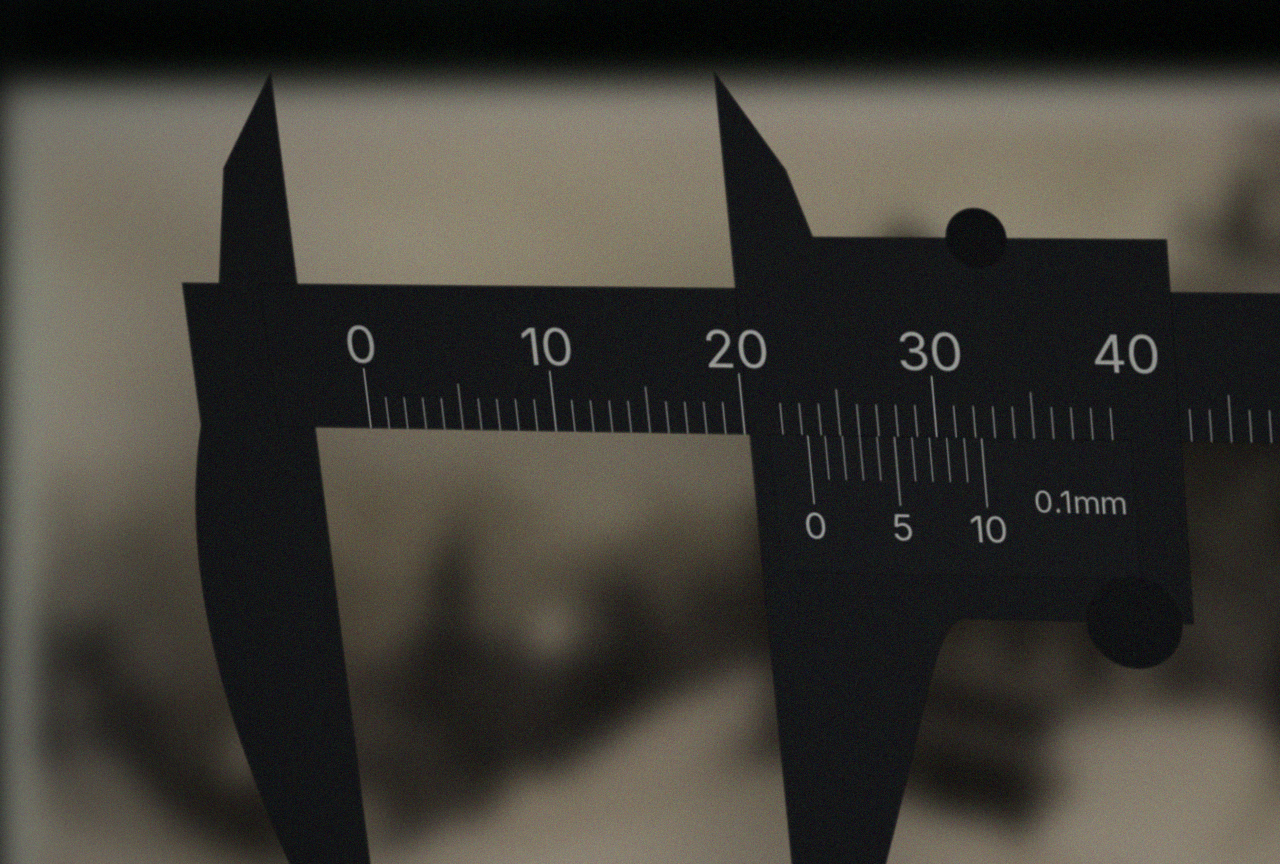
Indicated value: 23.3 mm
